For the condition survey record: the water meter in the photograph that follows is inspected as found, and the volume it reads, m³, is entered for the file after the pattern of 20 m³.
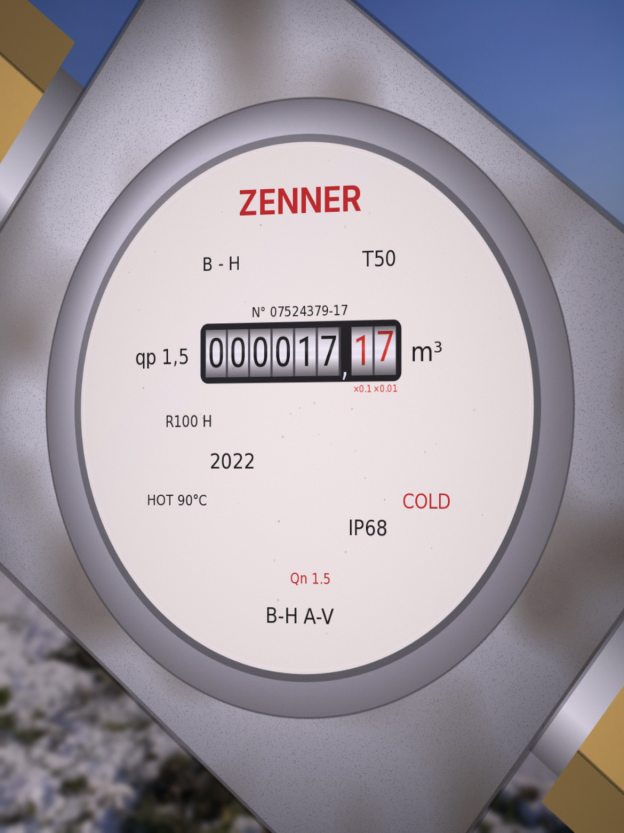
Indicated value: 17.17 m³
